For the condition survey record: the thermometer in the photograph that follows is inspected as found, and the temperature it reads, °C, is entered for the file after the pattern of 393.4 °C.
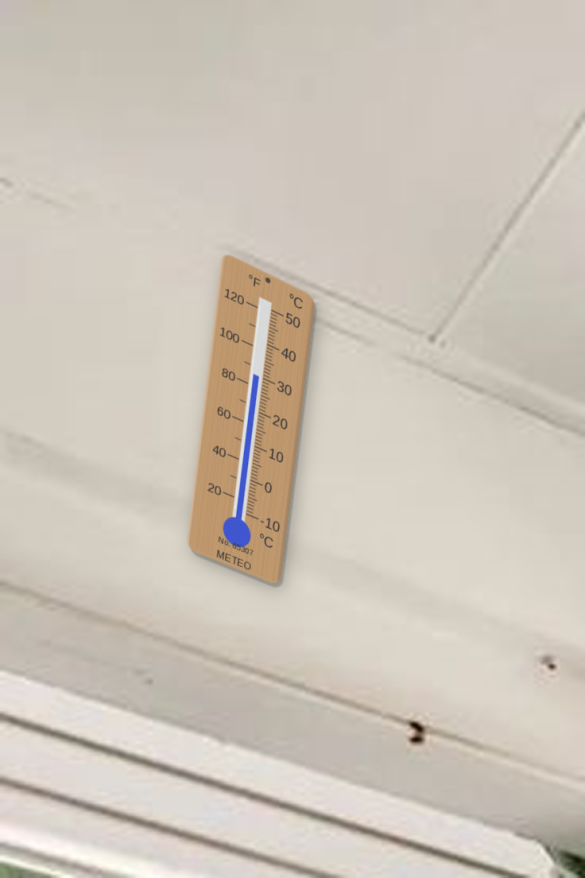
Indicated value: 30 °C
